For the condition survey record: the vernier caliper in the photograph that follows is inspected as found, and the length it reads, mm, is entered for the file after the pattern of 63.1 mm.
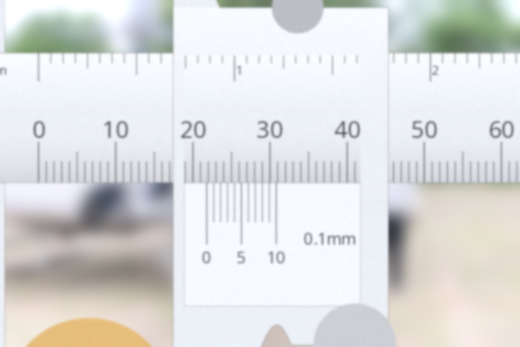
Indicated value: 21.8 mm
